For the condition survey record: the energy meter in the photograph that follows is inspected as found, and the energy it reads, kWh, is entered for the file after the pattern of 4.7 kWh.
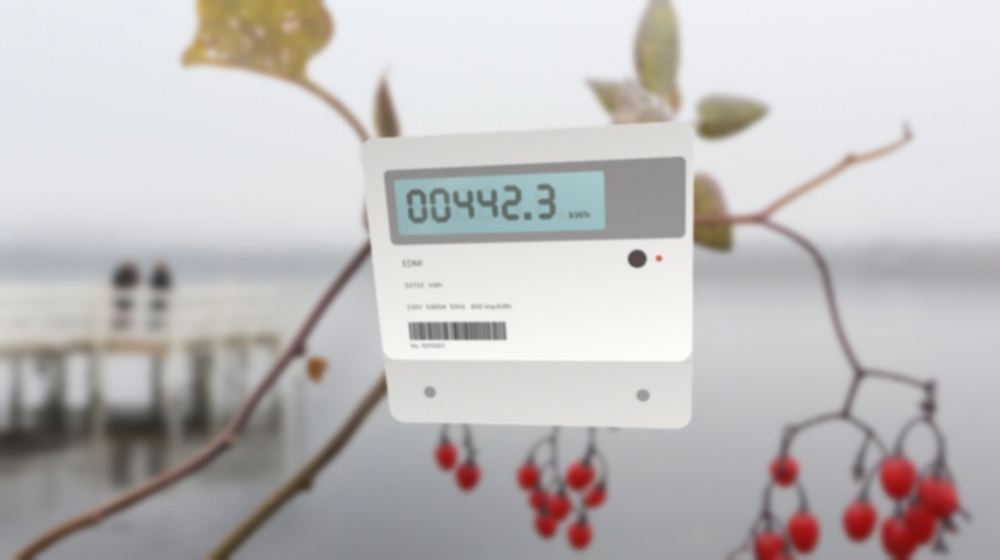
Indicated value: 442.3 kWh
